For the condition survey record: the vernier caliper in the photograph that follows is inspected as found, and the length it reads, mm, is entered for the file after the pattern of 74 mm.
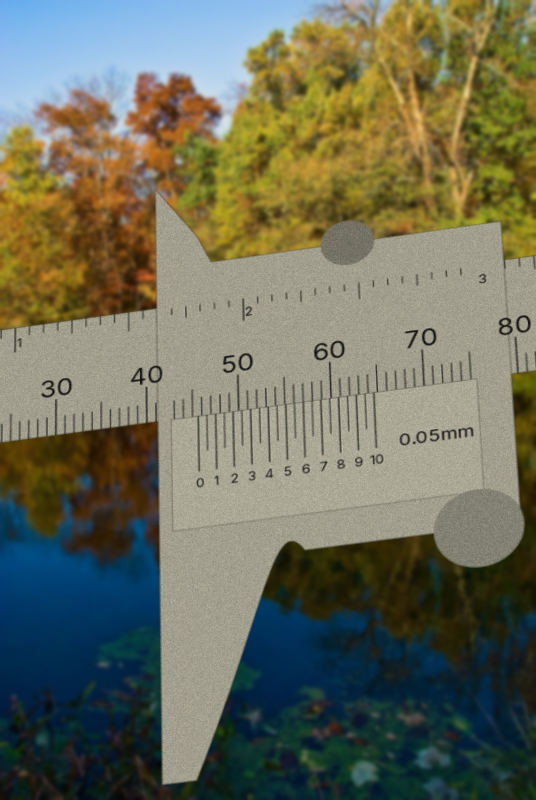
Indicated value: 45.6 mm
